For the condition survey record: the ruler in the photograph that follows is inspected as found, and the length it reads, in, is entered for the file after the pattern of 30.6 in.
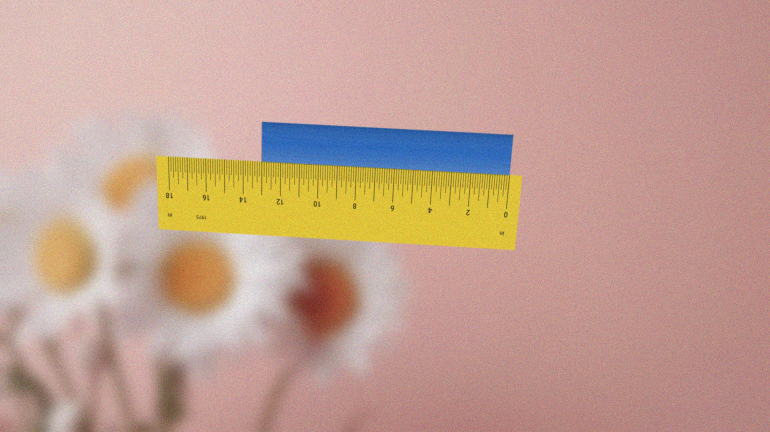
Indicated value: 13 in
